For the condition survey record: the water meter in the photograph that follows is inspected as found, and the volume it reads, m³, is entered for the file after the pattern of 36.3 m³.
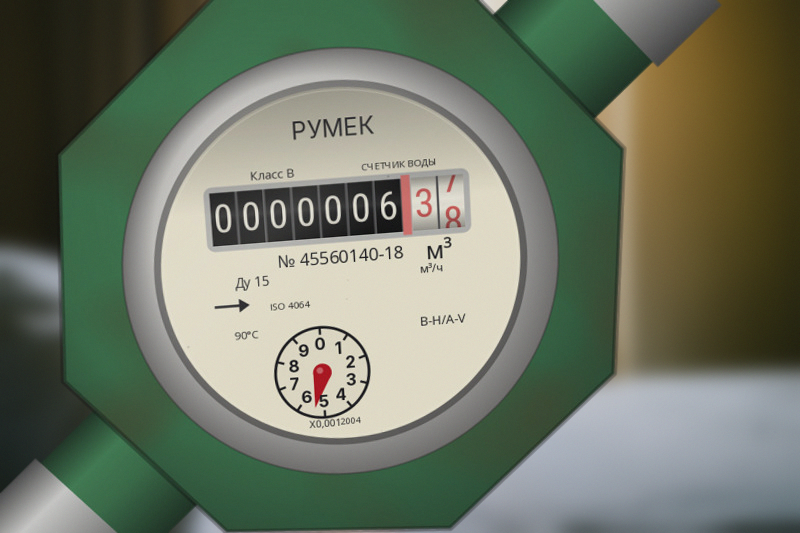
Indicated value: 6.375 m³
